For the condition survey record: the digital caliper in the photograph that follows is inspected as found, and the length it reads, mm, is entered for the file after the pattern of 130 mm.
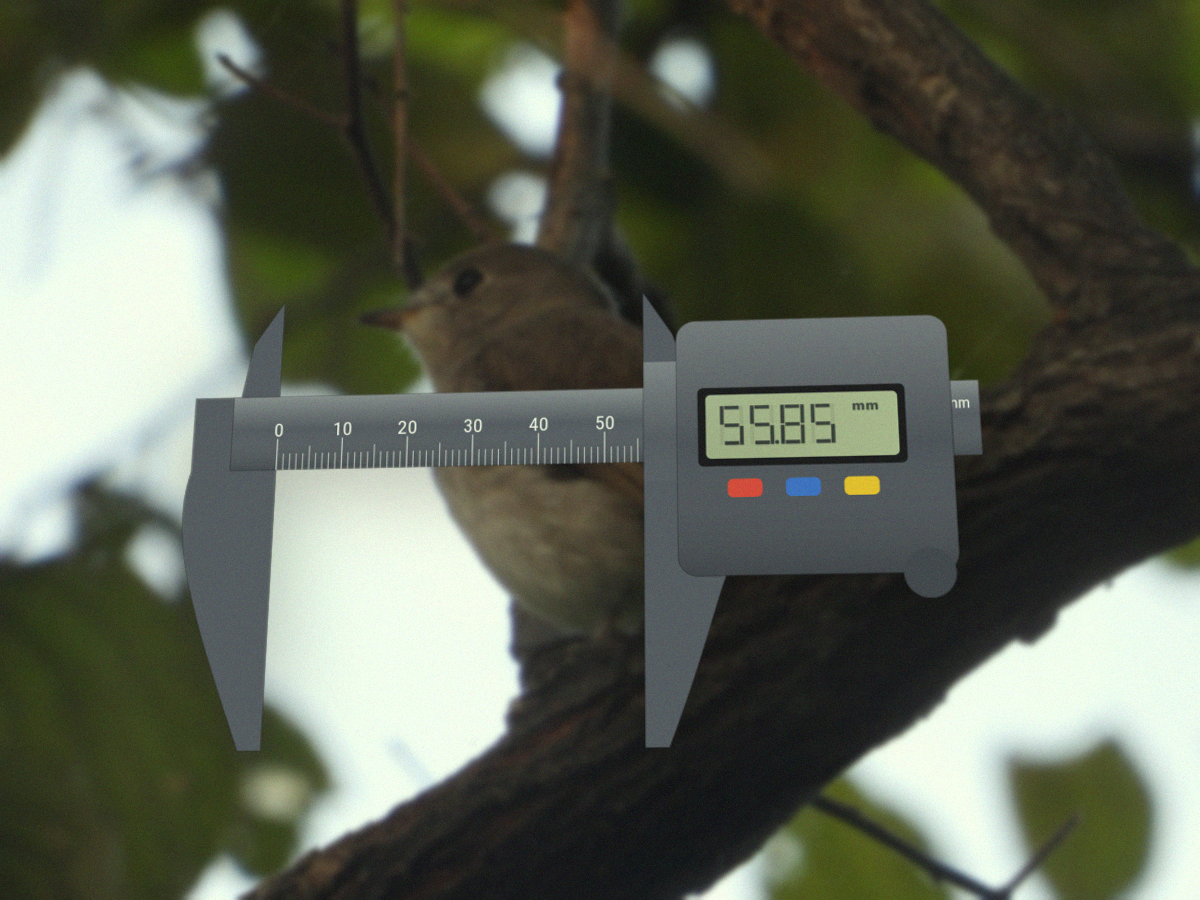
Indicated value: 55.85 mm
